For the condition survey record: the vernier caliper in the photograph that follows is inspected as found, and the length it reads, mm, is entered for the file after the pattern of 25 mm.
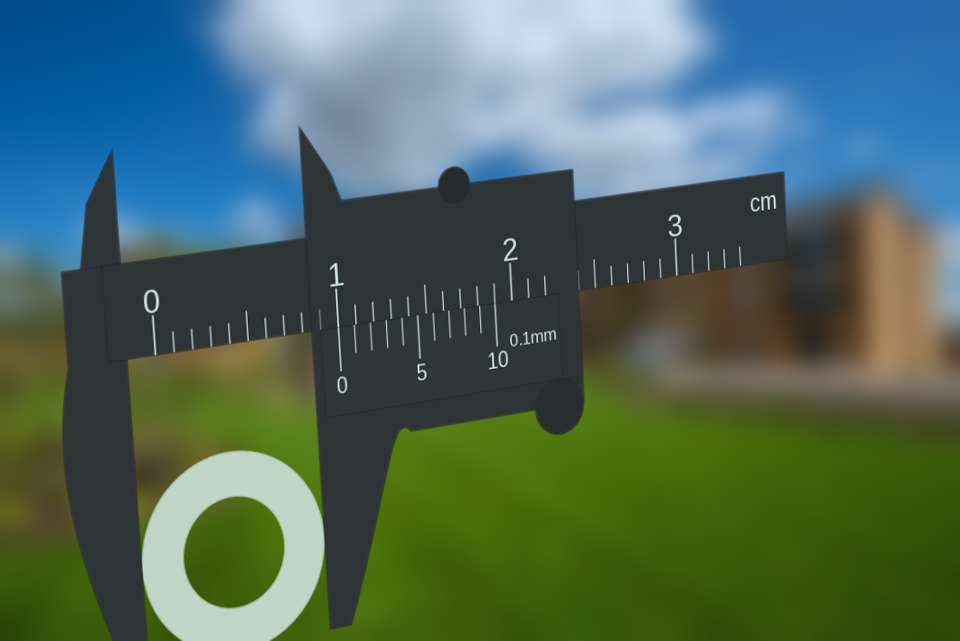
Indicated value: 10.0 mm
